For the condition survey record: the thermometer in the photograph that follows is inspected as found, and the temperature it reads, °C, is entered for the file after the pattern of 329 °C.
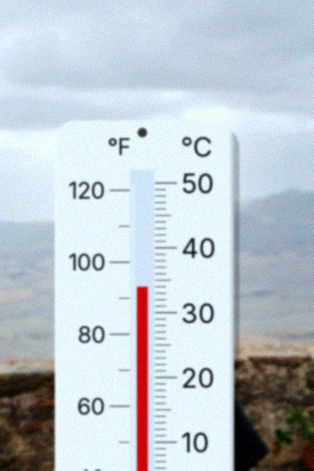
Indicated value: 34 °C
